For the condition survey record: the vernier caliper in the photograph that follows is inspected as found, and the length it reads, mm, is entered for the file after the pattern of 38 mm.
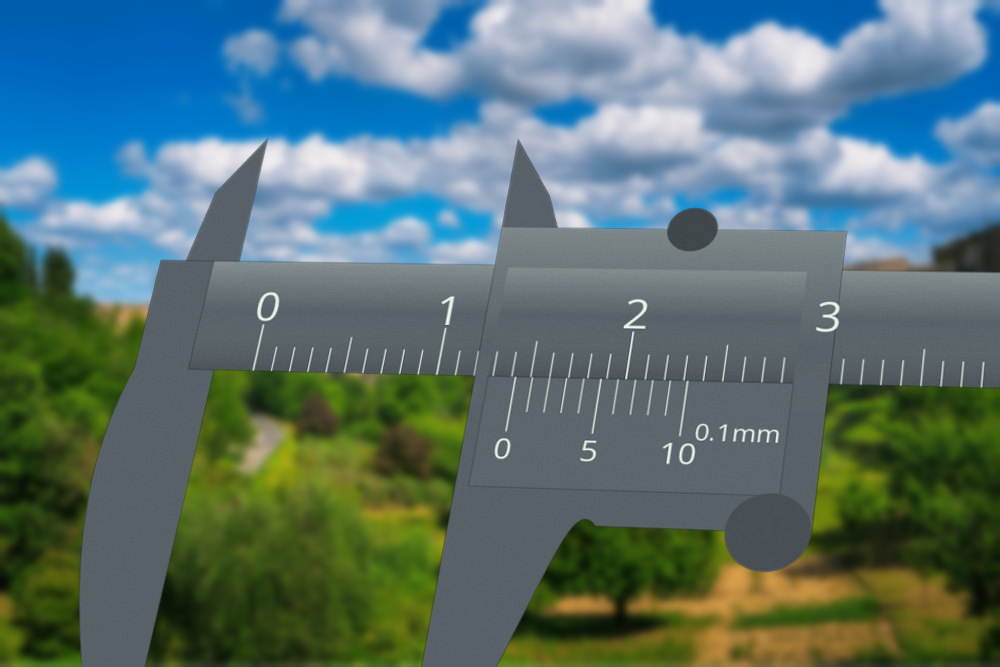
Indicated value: 14.2 mm
